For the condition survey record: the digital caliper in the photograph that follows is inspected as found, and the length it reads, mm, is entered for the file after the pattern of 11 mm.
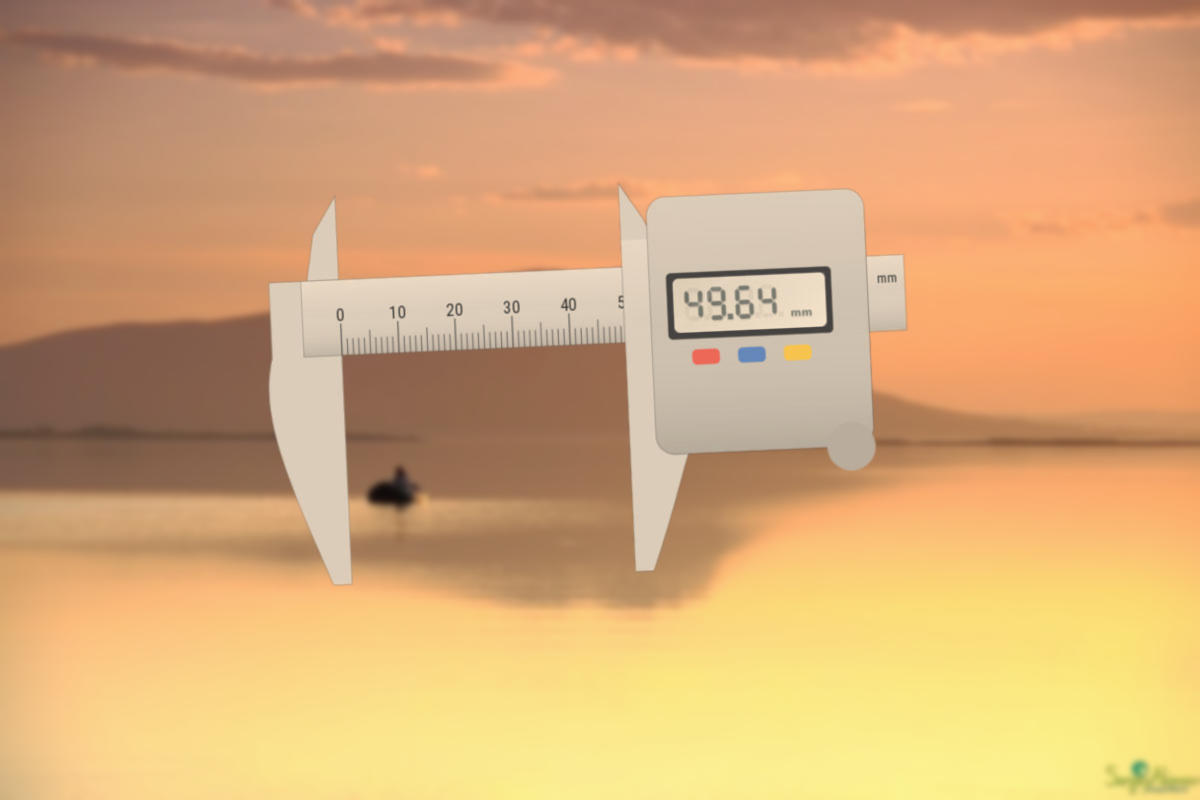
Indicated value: 49.64 mm
